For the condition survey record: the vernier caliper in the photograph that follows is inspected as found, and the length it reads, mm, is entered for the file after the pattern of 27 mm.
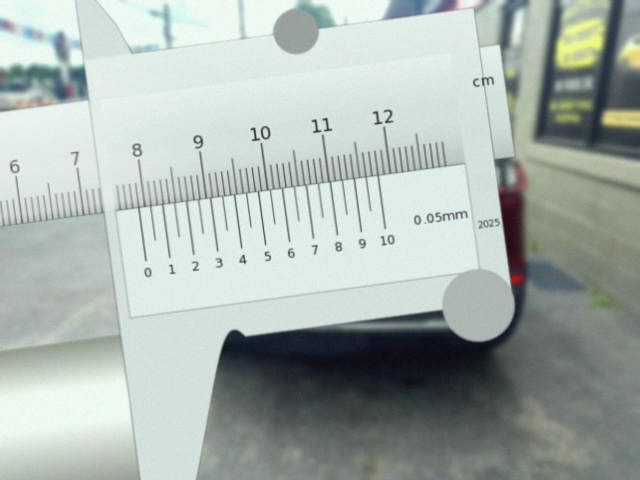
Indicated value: 79.0 mm
